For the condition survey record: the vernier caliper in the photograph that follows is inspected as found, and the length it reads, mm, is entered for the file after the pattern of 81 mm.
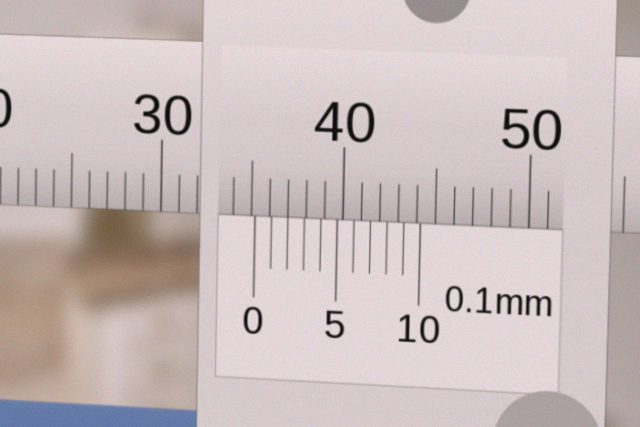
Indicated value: 35.2 mm
